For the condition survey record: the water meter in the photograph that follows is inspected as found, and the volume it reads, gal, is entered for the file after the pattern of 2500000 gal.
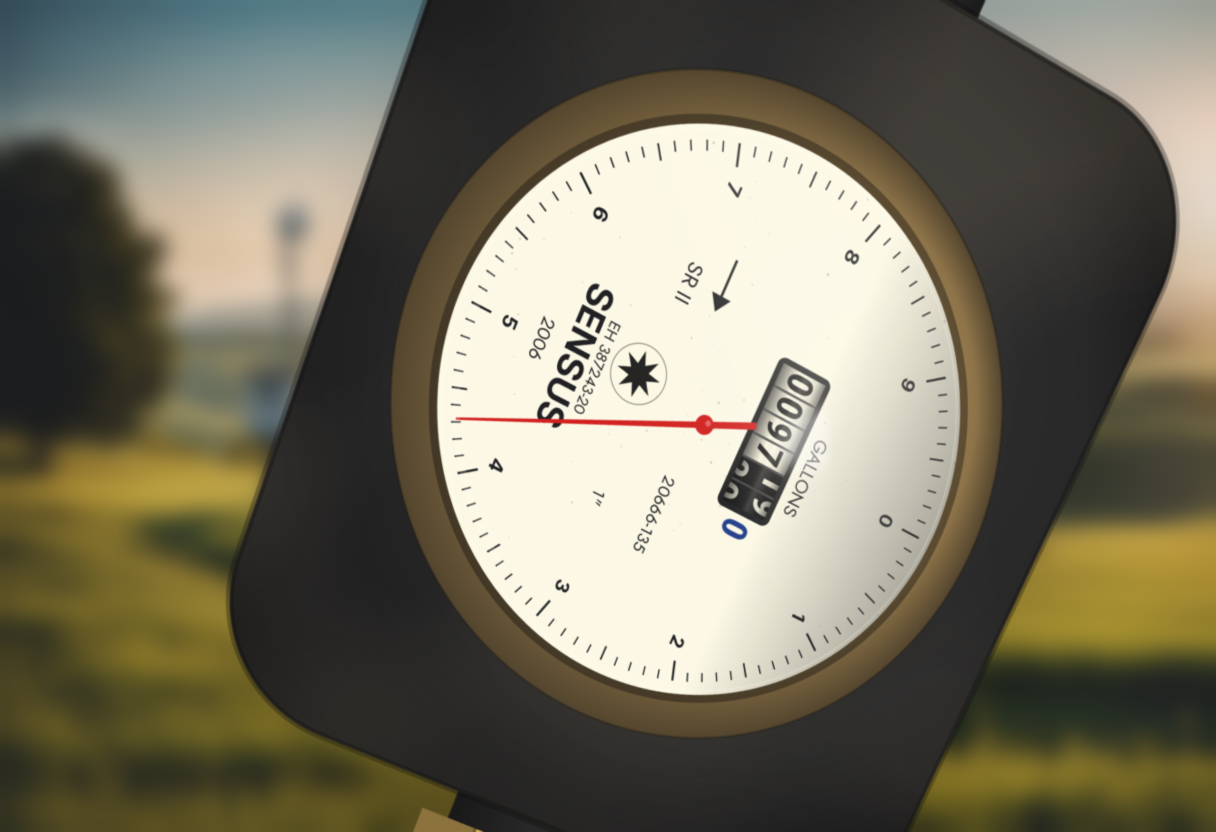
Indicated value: 97194.3 gal
